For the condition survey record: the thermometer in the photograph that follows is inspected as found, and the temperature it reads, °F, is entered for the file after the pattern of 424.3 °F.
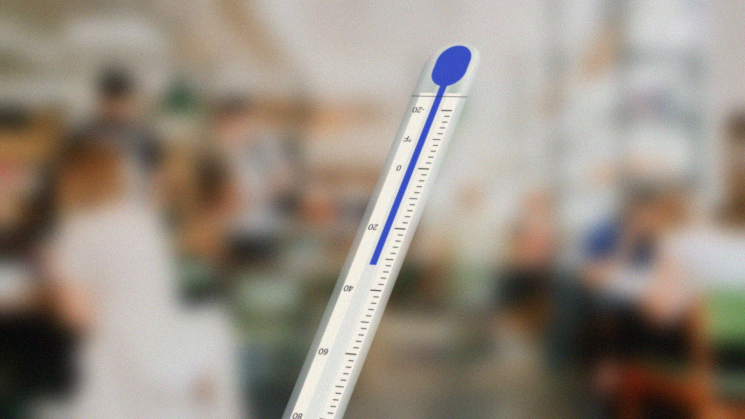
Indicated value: 32 °F
